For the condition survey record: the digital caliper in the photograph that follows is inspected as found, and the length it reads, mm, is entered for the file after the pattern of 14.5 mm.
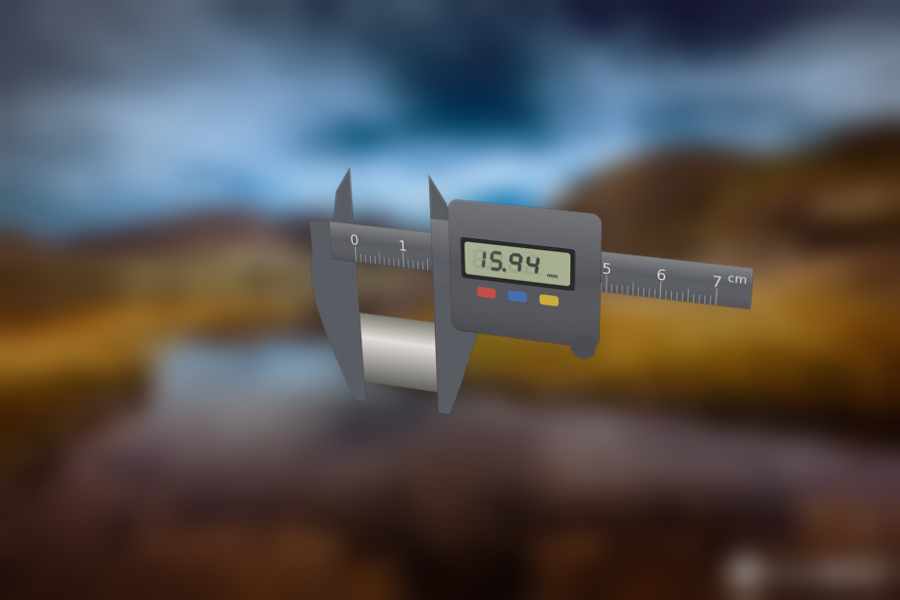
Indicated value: 15.94 mm
